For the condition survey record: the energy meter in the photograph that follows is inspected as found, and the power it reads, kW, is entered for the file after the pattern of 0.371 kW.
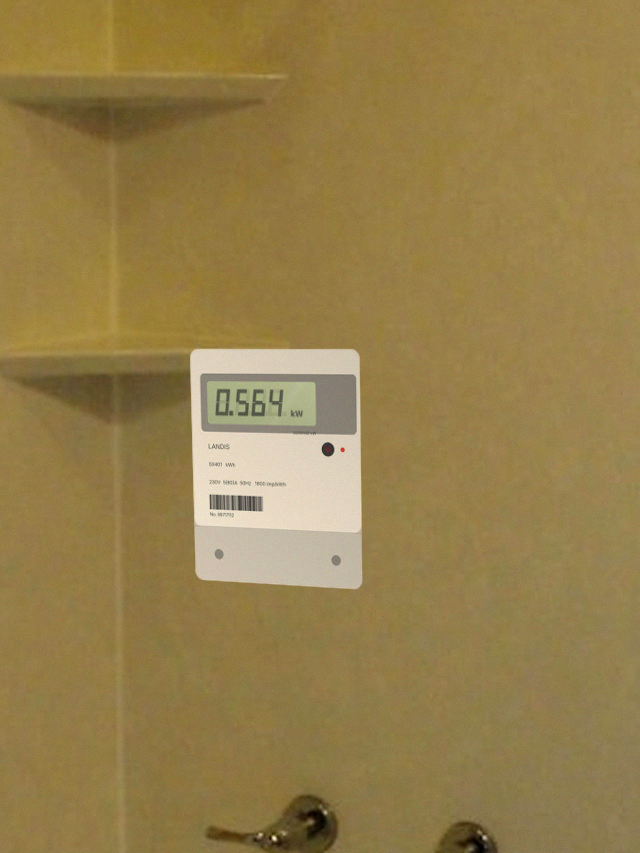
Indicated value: 0.564 kW
